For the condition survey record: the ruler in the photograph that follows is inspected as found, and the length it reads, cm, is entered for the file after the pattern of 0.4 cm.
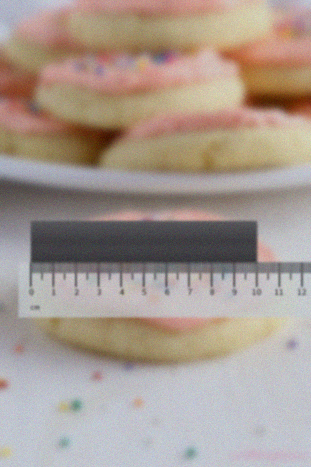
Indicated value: 10 cm
